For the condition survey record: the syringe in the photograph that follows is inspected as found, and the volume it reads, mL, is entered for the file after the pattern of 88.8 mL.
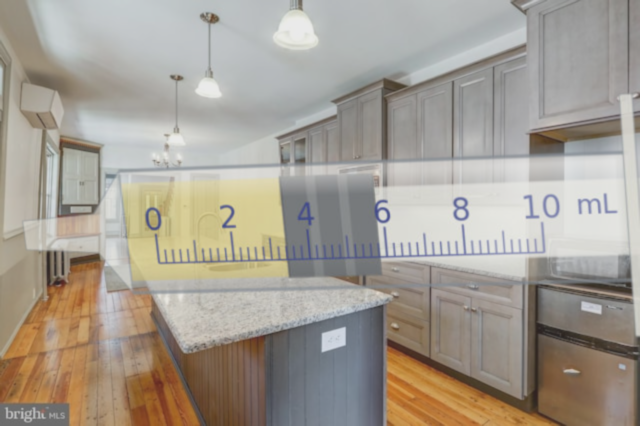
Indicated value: 3.4 mL
